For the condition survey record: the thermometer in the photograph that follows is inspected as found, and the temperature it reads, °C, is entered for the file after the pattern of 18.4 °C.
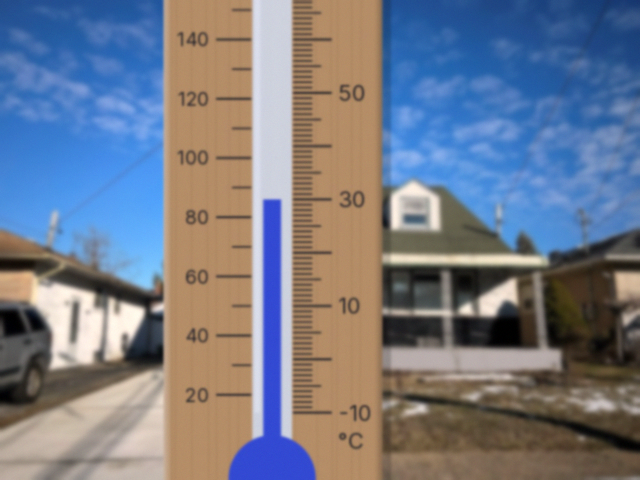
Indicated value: 30 °C
